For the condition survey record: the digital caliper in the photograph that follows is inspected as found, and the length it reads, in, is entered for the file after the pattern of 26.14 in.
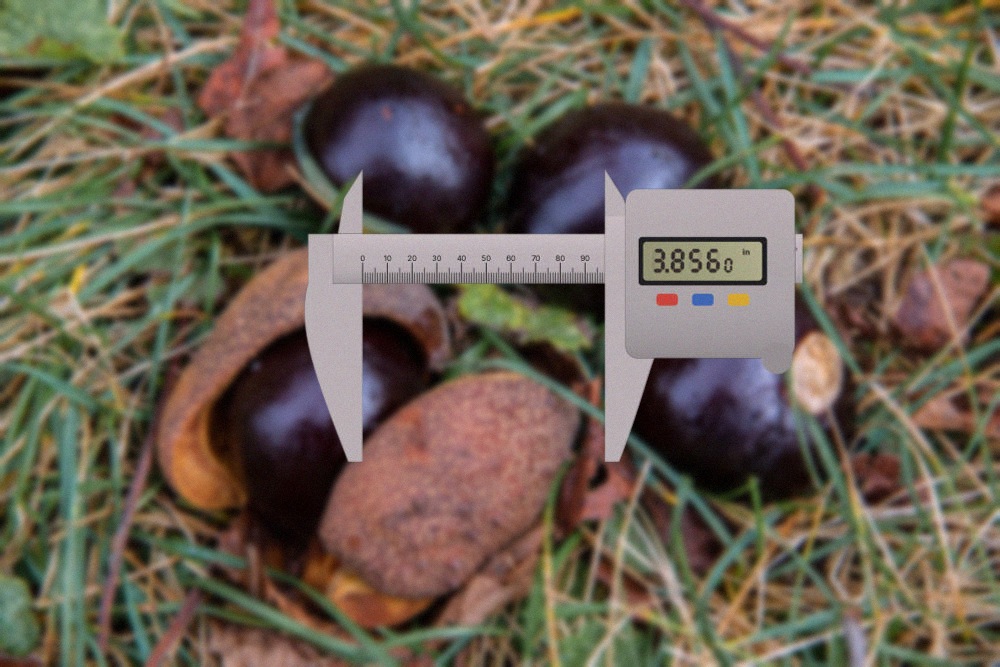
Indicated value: 3.8560 in
